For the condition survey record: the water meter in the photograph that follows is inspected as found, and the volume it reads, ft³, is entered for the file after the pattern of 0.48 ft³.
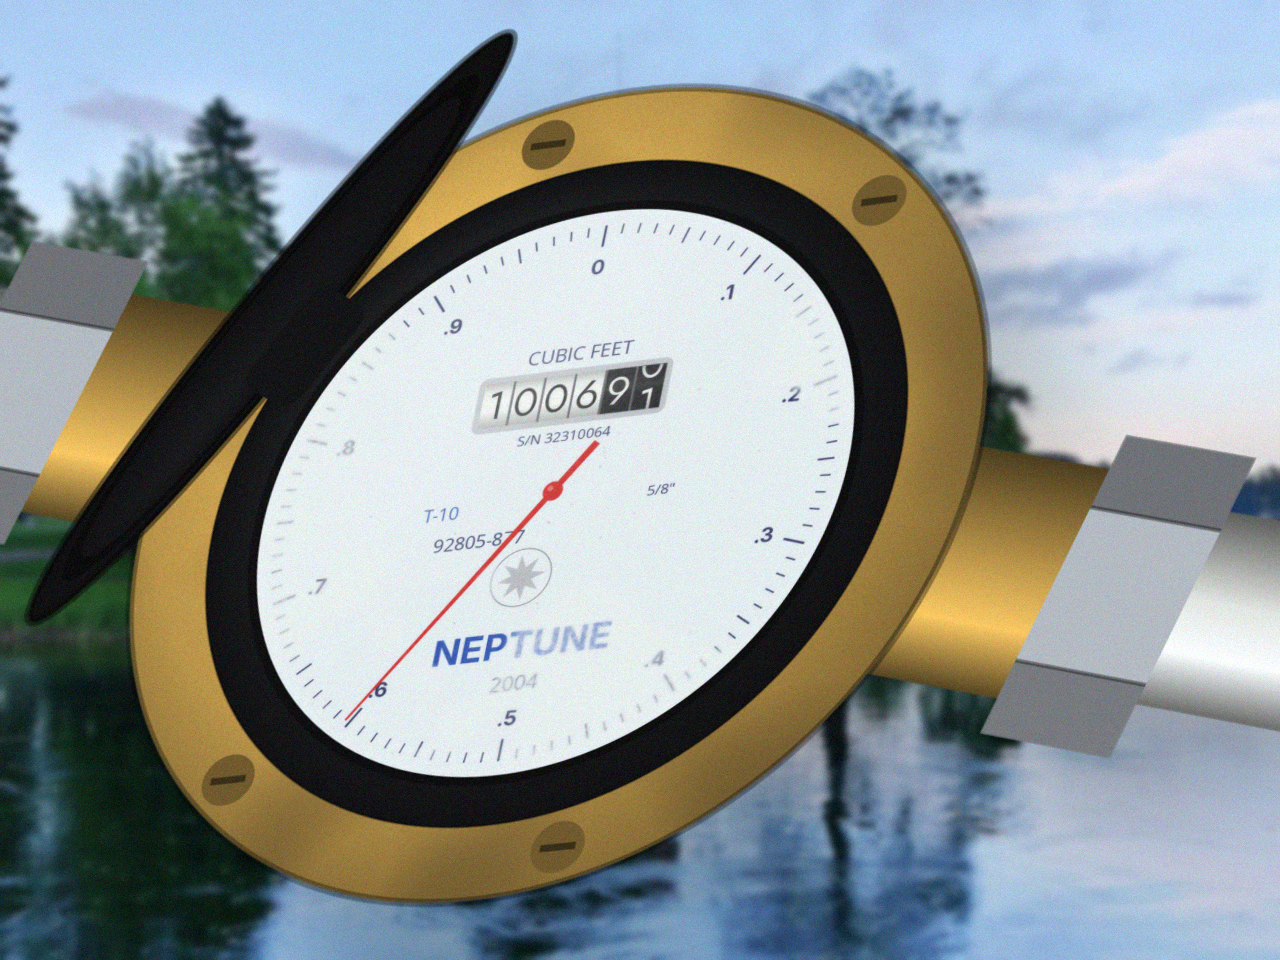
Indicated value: 100690.60 ft³
